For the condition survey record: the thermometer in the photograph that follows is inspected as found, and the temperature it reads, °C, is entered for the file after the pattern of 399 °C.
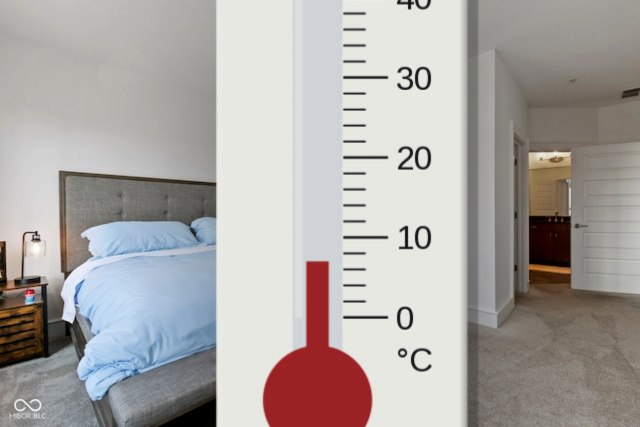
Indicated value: 7 °C
